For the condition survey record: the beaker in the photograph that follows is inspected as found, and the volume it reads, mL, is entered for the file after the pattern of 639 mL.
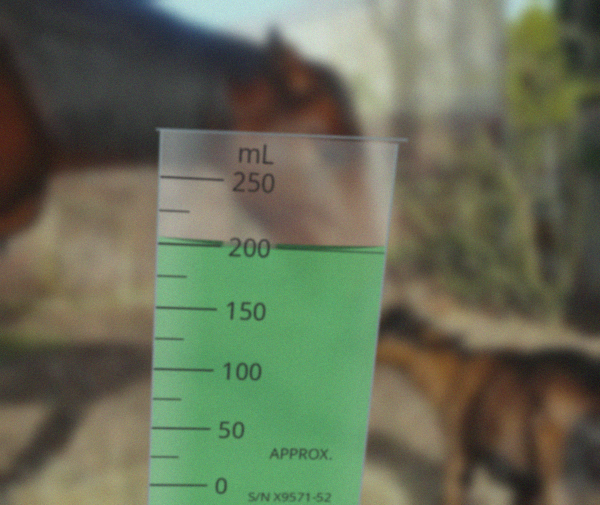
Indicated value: 200 mL
